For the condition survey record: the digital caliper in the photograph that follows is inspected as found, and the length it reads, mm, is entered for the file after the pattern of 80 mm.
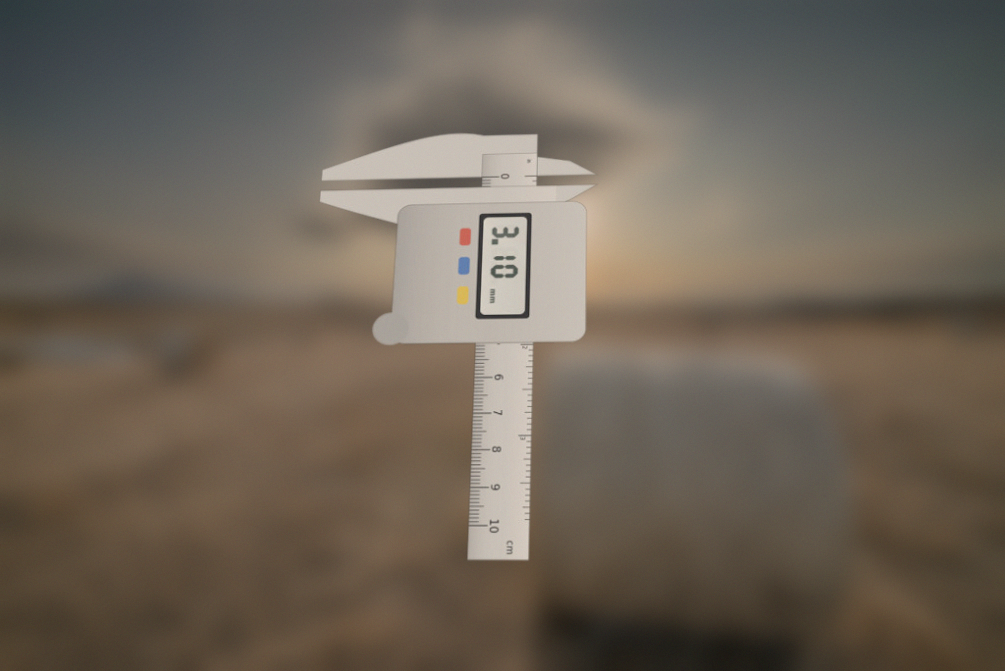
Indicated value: 3.10 mm
